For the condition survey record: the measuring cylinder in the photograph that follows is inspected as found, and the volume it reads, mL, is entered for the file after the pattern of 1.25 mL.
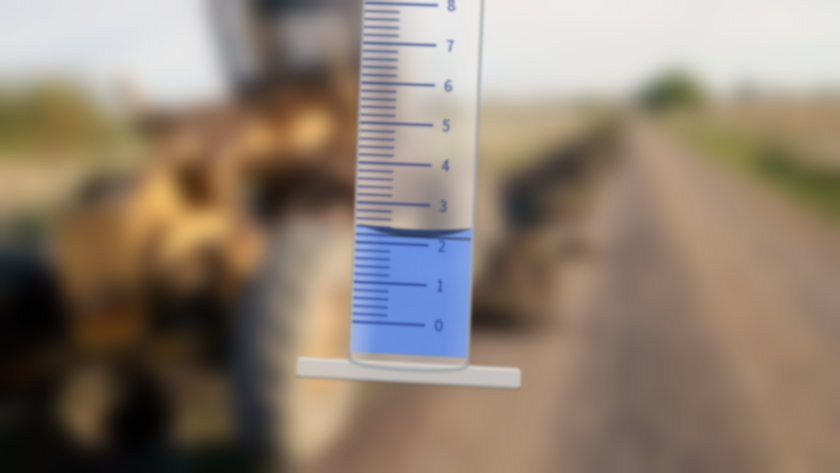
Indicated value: 2.2 mL
